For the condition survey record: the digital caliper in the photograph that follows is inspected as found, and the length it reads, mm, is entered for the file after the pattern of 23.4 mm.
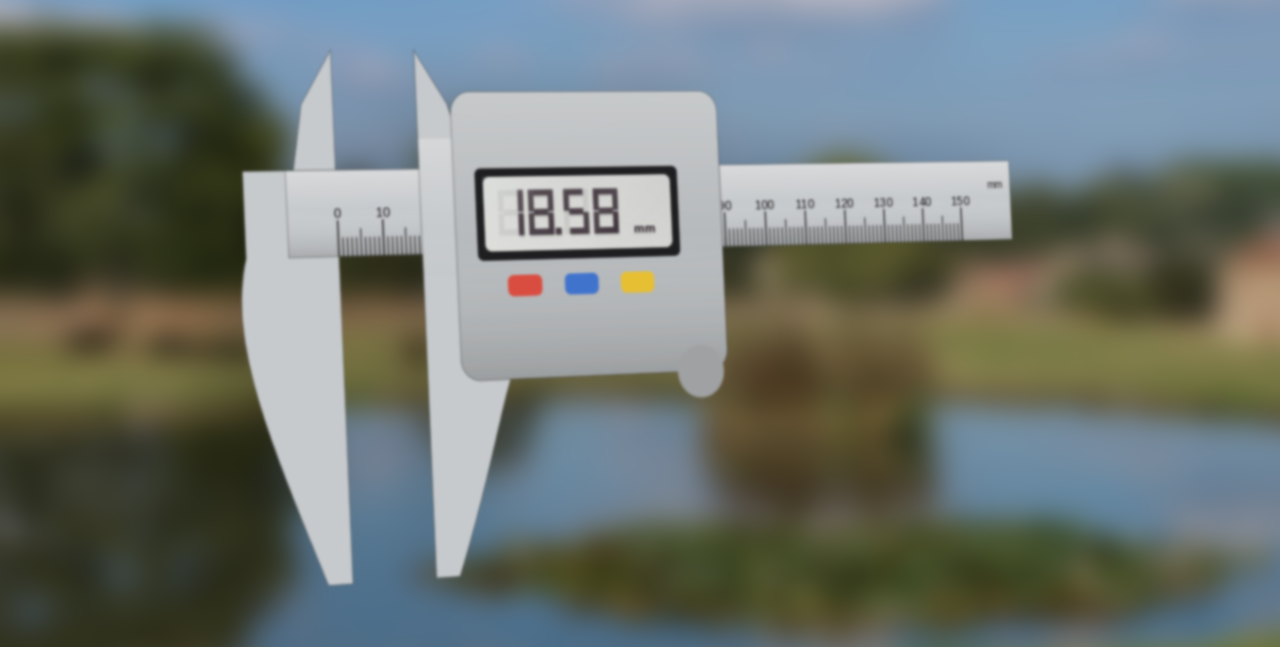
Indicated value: 18.58 mm
